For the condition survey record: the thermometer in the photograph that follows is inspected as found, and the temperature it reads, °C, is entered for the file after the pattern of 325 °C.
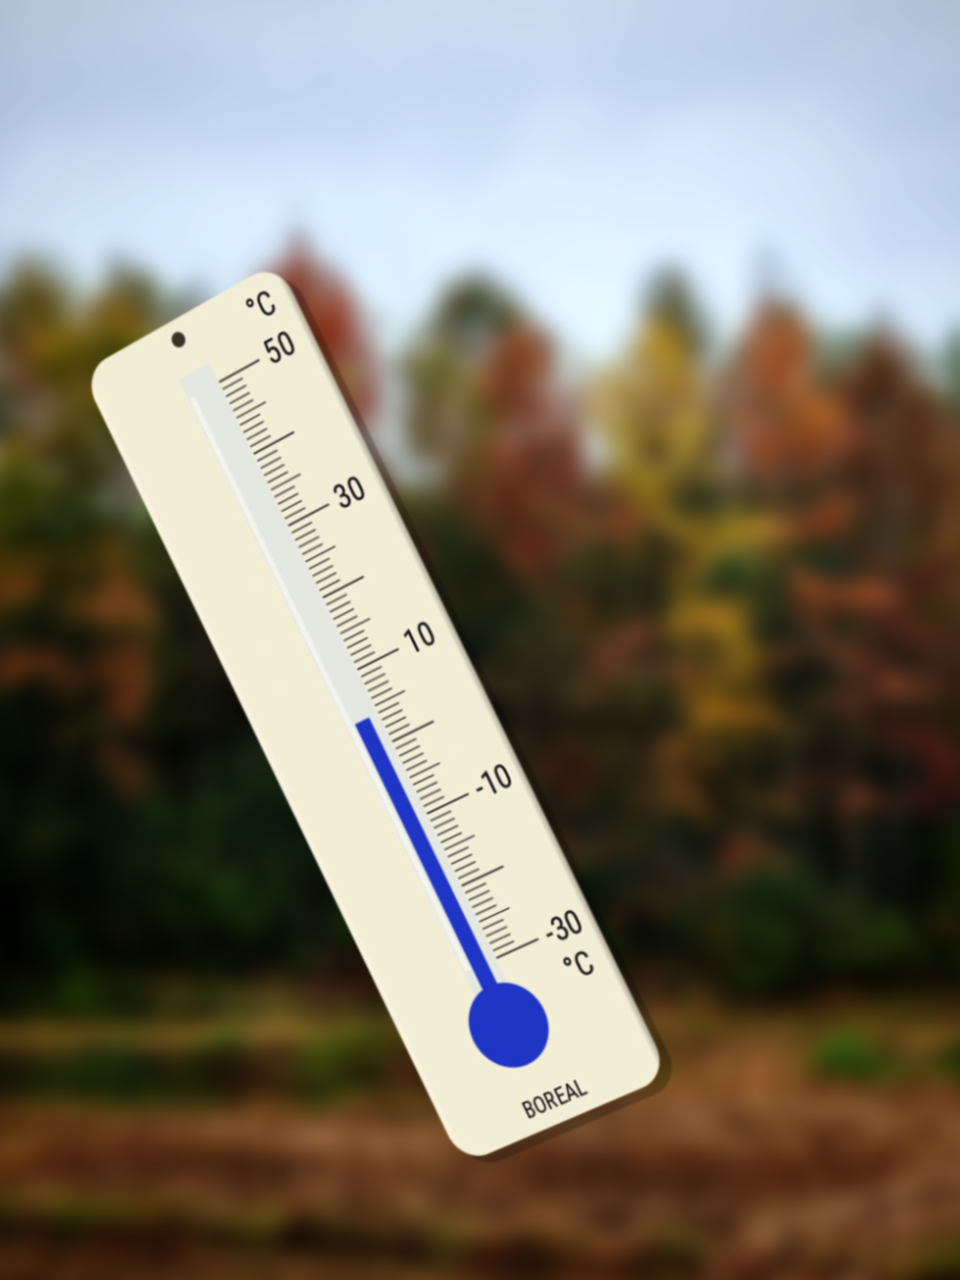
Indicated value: 4 °C
